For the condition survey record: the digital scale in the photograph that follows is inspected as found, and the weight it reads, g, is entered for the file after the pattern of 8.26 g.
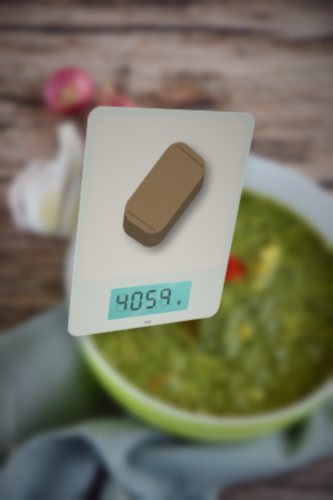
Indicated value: 4059 g
